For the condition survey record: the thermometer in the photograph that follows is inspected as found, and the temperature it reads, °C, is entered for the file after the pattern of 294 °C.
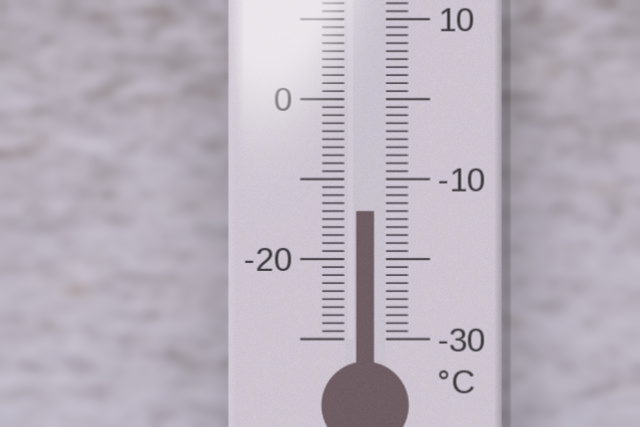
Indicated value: -14 °C
